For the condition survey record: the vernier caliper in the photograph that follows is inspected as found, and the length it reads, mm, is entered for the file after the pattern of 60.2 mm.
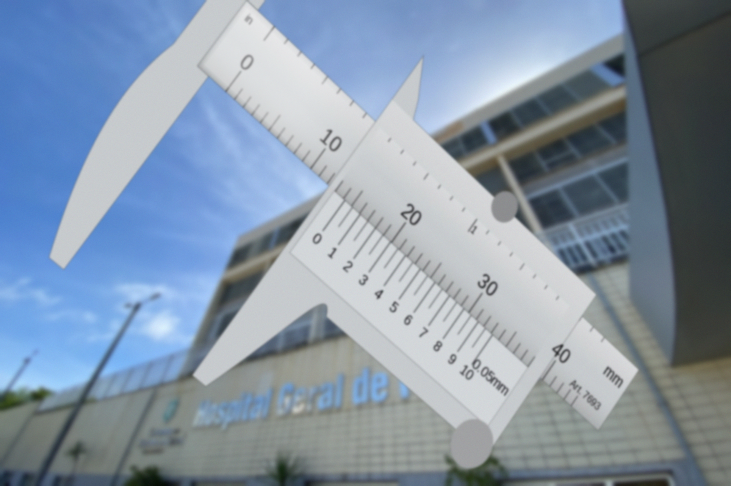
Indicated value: 14.2 mm
